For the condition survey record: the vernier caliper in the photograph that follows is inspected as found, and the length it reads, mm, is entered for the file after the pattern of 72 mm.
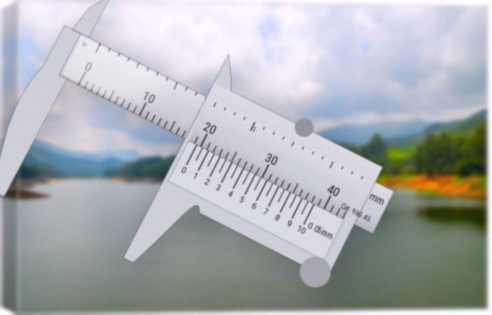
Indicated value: 19.4 mm
